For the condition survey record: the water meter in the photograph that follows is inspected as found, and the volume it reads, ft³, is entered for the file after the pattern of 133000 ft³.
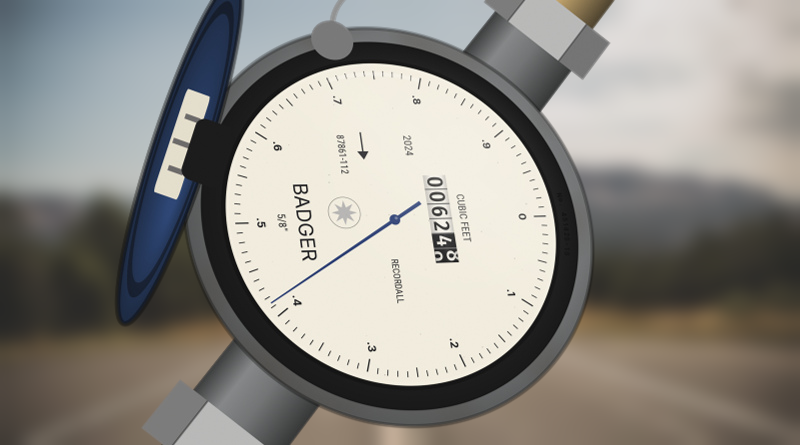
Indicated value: 6248.41 ft³
